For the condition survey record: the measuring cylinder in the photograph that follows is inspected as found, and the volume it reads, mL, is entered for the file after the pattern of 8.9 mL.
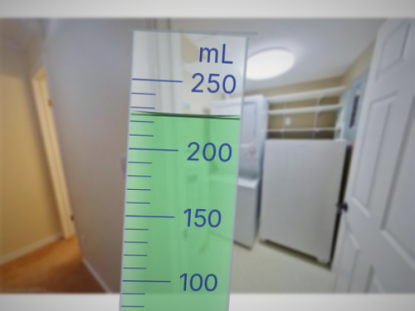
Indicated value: 225 mL
